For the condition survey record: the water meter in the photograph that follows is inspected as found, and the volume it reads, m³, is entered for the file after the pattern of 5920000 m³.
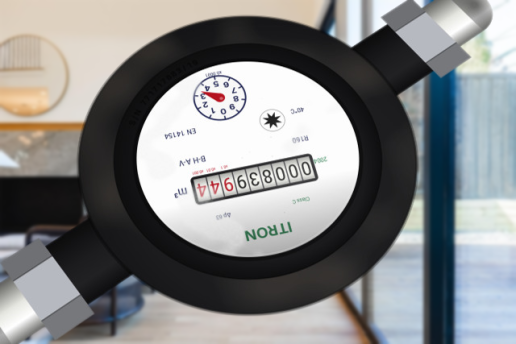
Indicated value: 839.9443 m³
